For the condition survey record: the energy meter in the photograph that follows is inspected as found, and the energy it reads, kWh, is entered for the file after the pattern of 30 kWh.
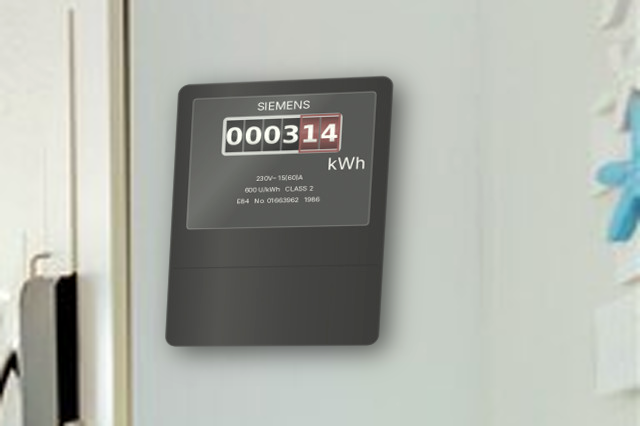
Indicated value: 3.14 kWh
